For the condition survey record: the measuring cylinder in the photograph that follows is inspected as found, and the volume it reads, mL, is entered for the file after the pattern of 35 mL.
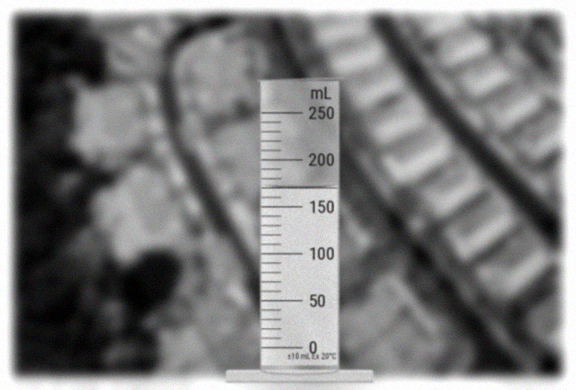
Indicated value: 170 mL
